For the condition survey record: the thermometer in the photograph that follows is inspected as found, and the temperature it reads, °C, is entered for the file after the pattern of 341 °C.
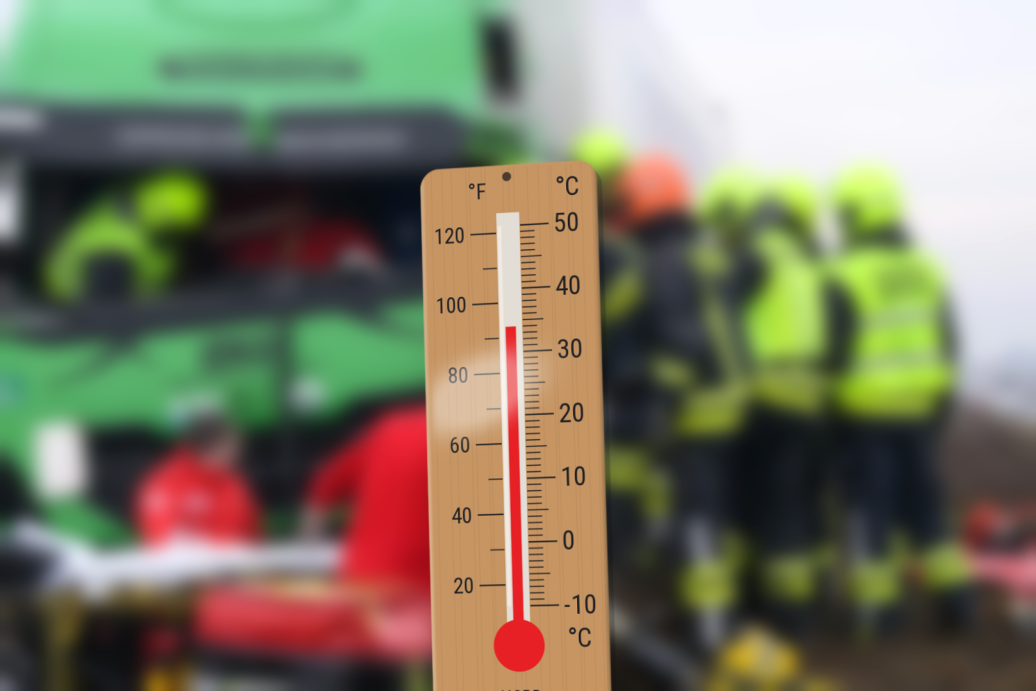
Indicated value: 34 °C
